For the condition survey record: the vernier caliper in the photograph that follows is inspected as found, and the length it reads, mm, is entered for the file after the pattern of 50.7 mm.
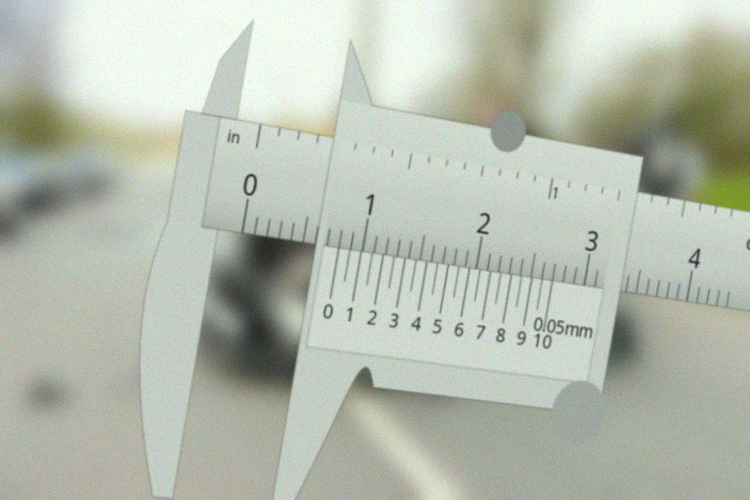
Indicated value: 8.0 mm
